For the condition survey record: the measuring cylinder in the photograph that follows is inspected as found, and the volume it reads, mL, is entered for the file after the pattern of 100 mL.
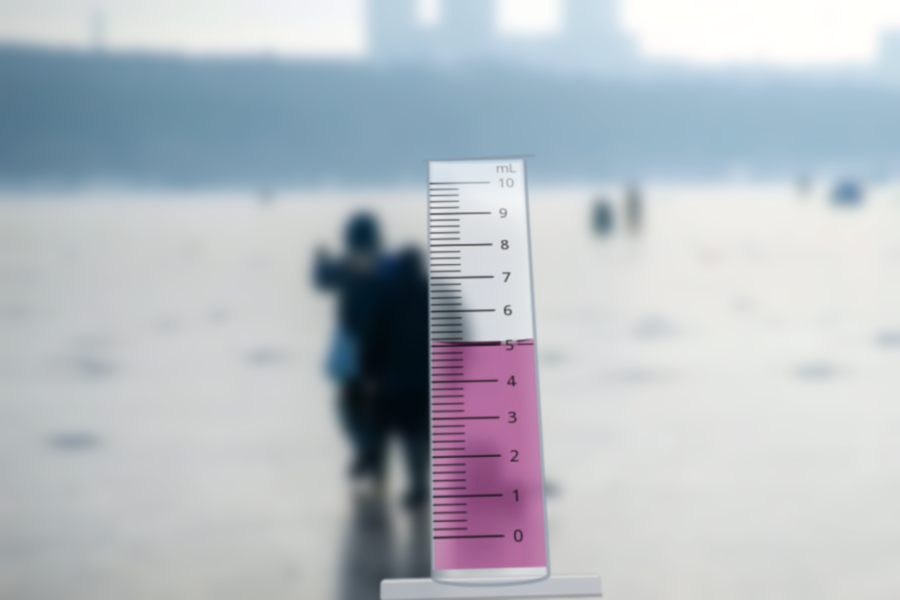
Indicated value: 5 mL
